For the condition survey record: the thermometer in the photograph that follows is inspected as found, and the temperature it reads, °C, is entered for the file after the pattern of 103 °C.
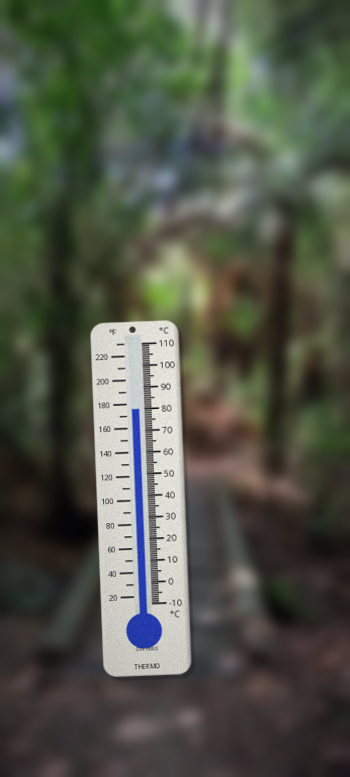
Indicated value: 80 °C
